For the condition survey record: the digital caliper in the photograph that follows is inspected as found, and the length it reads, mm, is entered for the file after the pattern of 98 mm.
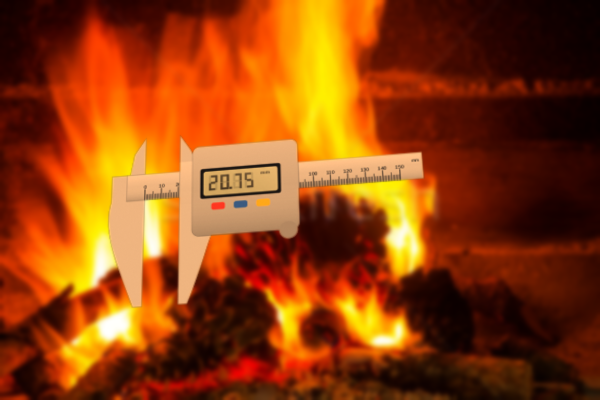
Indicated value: 20.75 mm
